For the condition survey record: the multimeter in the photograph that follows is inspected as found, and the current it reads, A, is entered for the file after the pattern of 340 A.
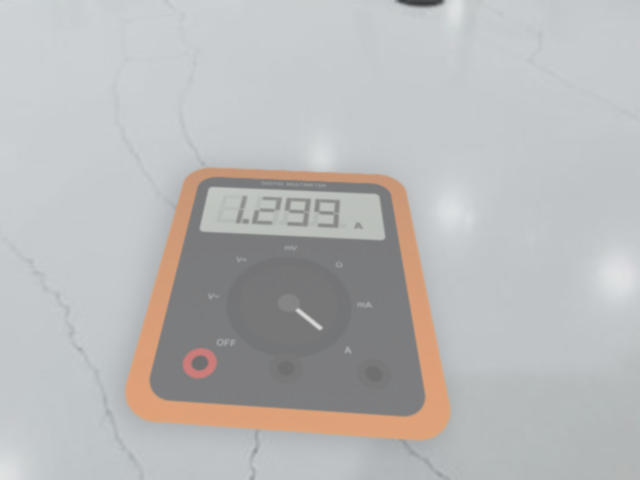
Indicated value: 1.299 A
